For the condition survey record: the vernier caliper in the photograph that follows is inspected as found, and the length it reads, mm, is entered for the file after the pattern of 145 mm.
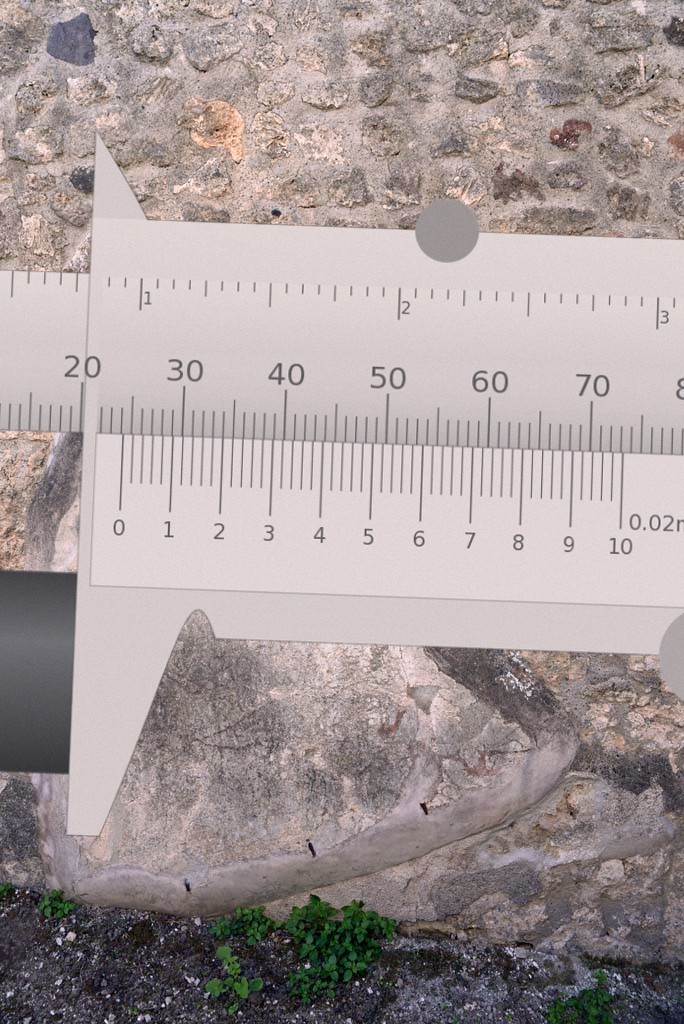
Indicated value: 24.2 mm
